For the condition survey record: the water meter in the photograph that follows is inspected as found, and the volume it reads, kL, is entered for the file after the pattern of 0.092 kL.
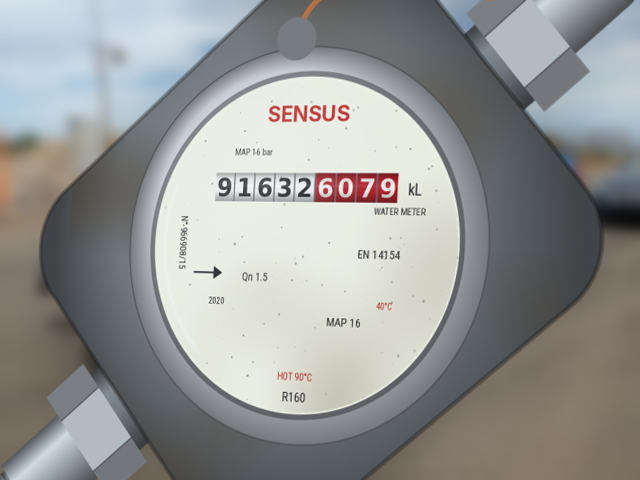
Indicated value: 91632.6079 kL
